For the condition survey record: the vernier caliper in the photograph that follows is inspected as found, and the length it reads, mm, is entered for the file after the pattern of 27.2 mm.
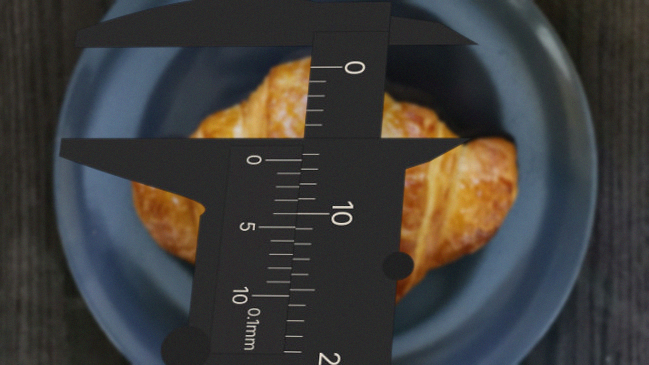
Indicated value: 6.4 mm
